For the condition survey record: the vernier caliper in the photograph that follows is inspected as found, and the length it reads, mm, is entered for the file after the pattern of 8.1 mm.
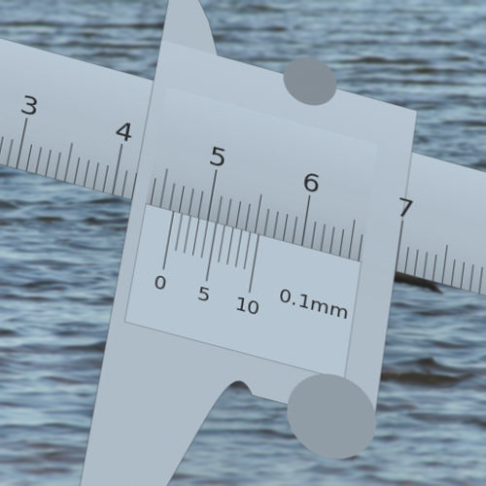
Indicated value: 46.4 mm
